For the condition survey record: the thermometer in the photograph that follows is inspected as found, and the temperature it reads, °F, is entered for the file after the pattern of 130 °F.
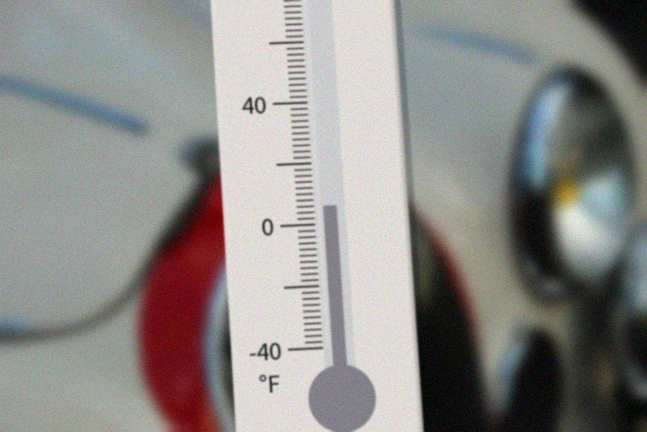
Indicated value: 6 °F
